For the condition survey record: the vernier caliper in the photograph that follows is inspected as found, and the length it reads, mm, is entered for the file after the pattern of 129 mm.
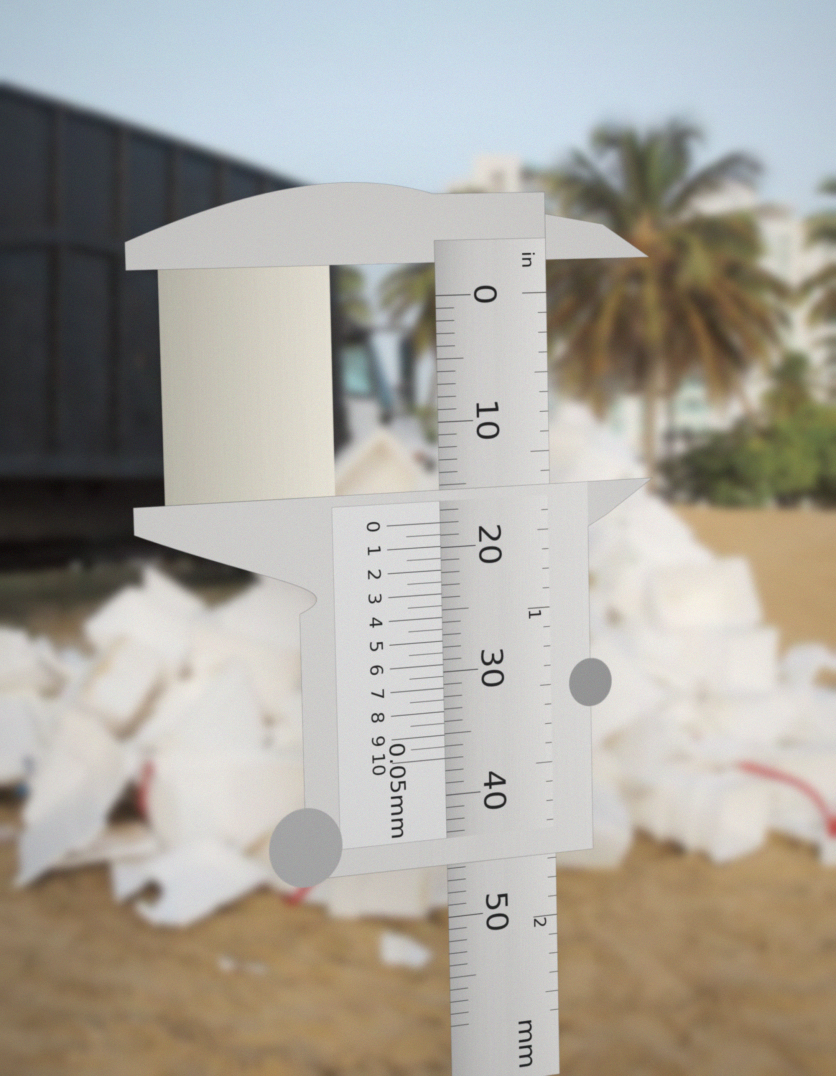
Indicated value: 18.0 mm
